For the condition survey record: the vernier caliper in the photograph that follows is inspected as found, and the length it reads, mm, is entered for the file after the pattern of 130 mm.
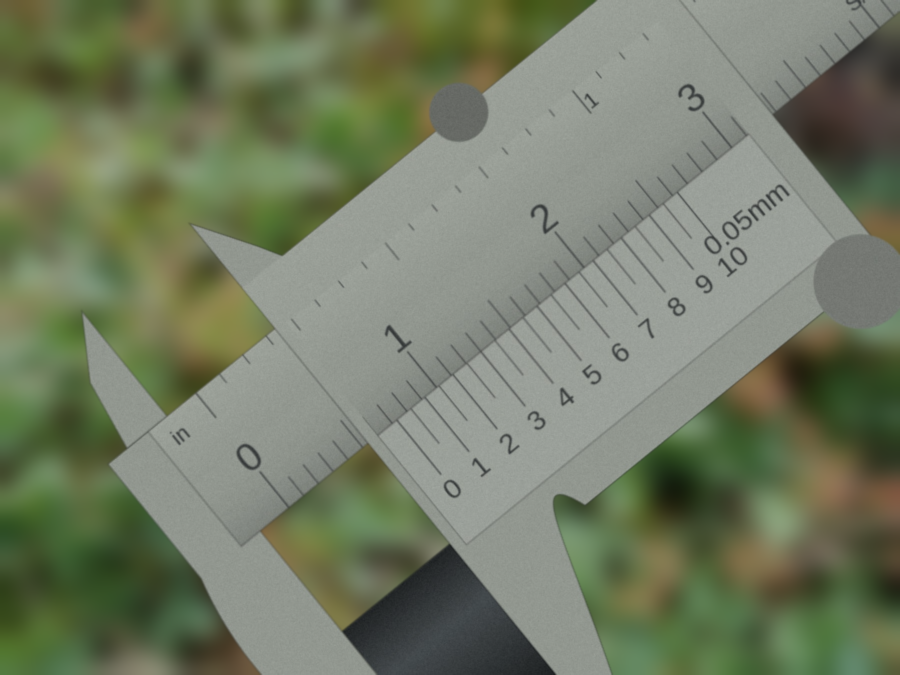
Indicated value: 7.3 mm
